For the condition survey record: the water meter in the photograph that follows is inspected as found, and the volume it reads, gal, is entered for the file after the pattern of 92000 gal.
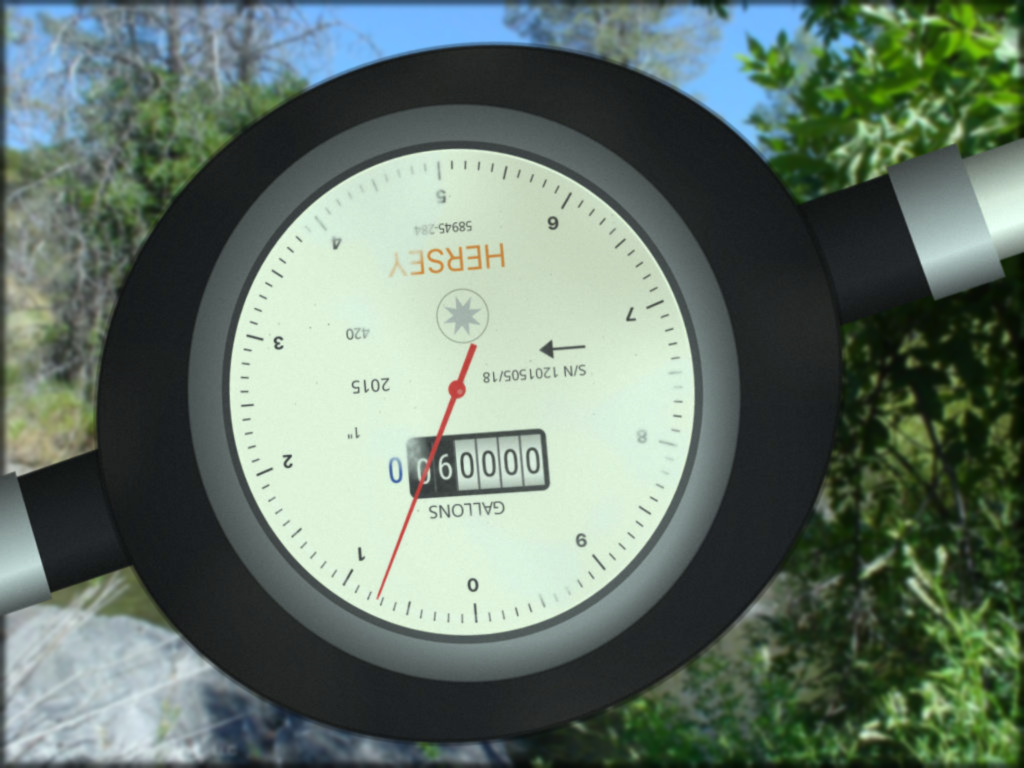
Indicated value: 900.7 gal
